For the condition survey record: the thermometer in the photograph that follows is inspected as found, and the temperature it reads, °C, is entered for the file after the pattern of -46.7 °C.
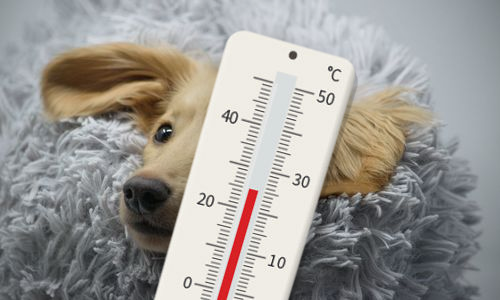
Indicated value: 25 °C
